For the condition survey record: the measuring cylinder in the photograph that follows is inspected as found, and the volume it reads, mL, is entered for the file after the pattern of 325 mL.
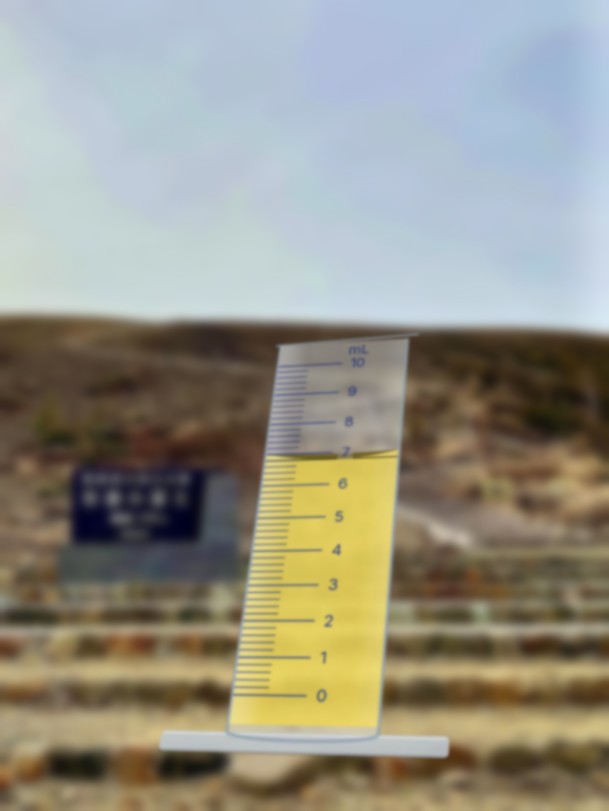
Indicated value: 6.8 mL
